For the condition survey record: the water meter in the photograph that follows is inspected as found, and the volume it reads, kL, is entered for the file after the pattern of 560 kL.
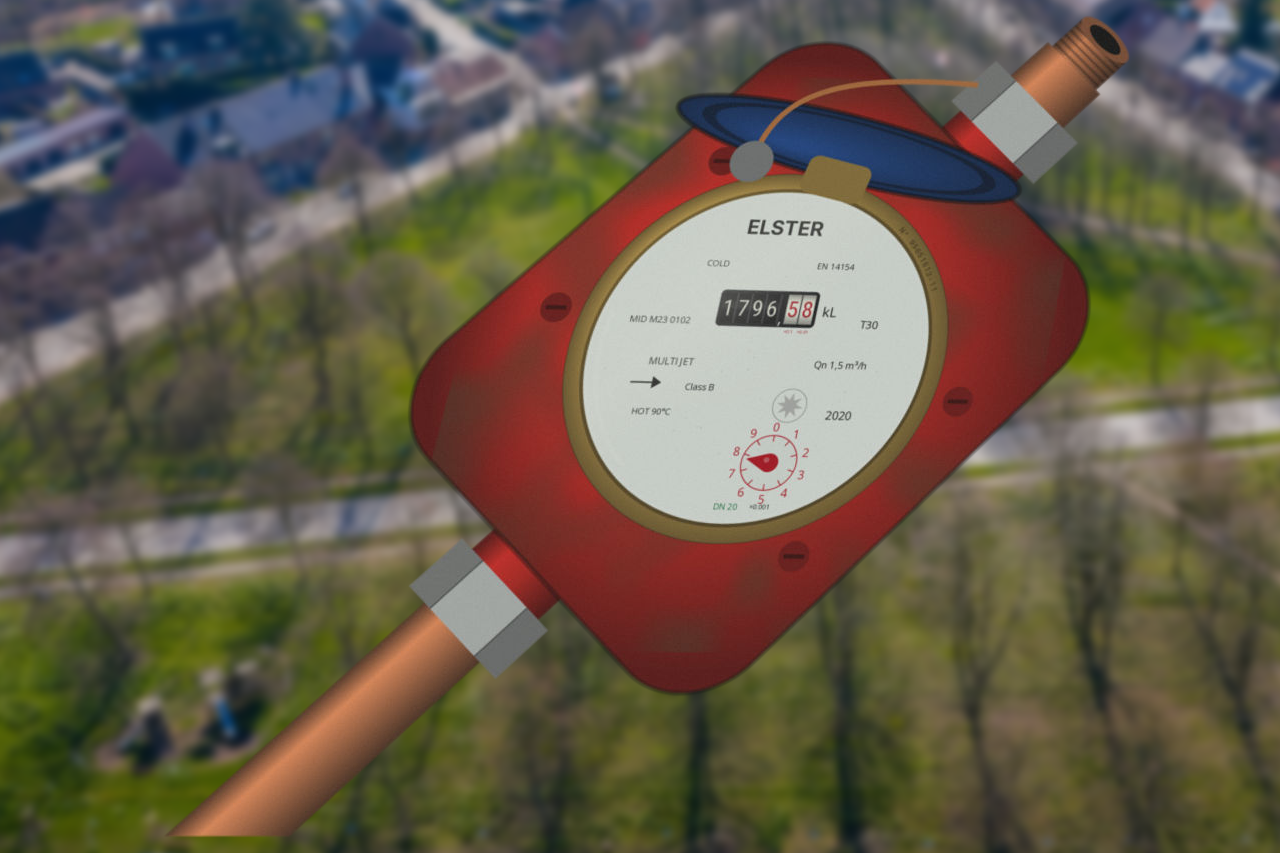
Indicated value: 1796.587 kL
